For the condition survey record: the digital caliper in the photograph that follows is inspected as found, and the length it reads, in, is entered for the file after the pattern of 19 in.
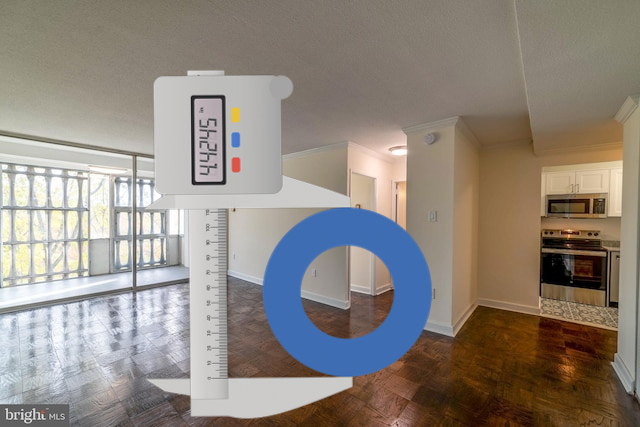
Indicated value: 4.4245 in
